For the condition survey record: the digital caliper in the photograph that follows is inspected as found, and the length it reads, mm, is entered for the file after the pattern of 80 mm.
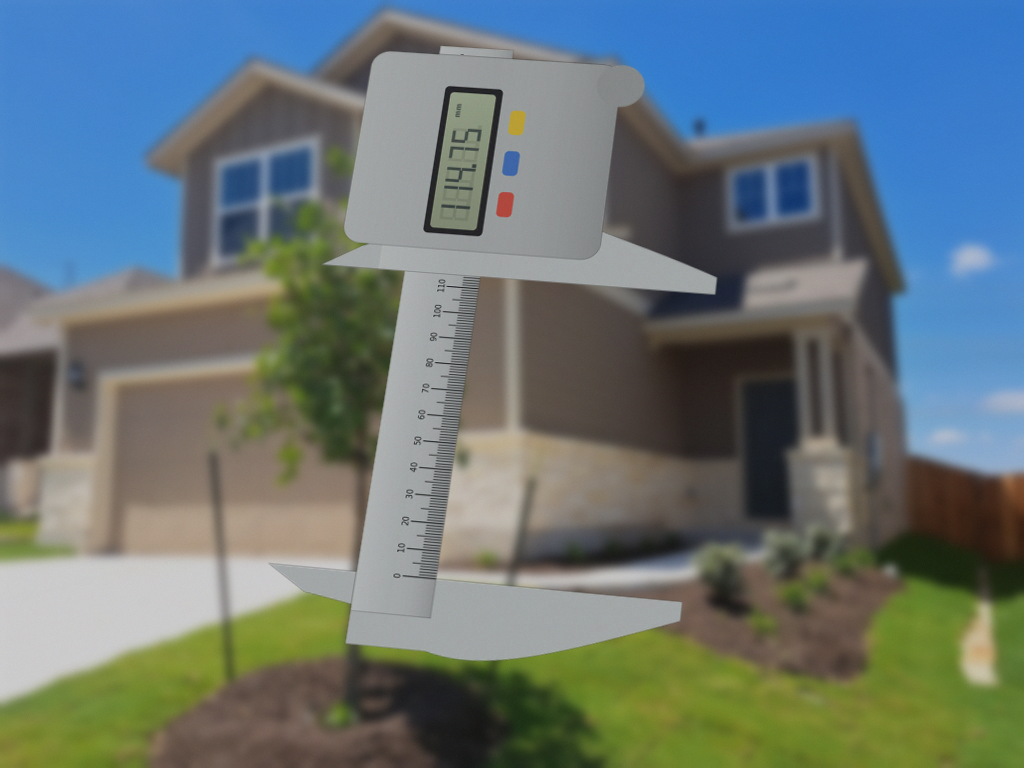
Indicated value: 114.75 mm
